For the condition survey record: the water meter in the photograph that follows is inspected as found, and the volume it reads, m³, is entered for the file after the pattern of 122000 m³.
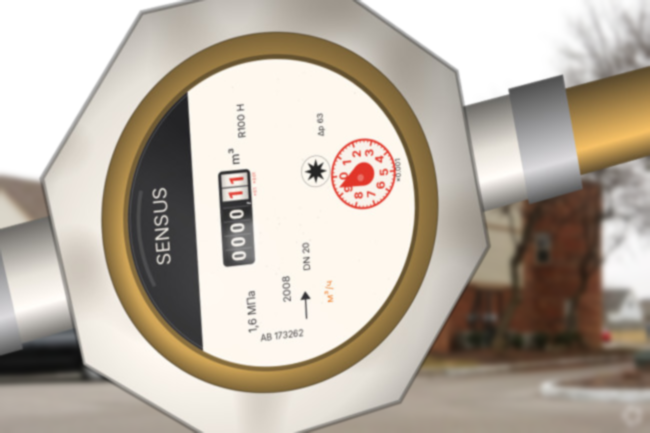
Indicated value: 0.109 m³
